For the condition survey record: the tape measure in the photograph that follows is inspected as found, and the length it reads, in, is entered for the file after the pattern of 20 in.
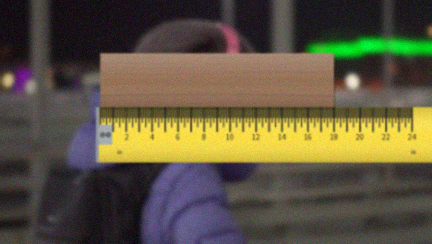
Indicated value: 18 in
